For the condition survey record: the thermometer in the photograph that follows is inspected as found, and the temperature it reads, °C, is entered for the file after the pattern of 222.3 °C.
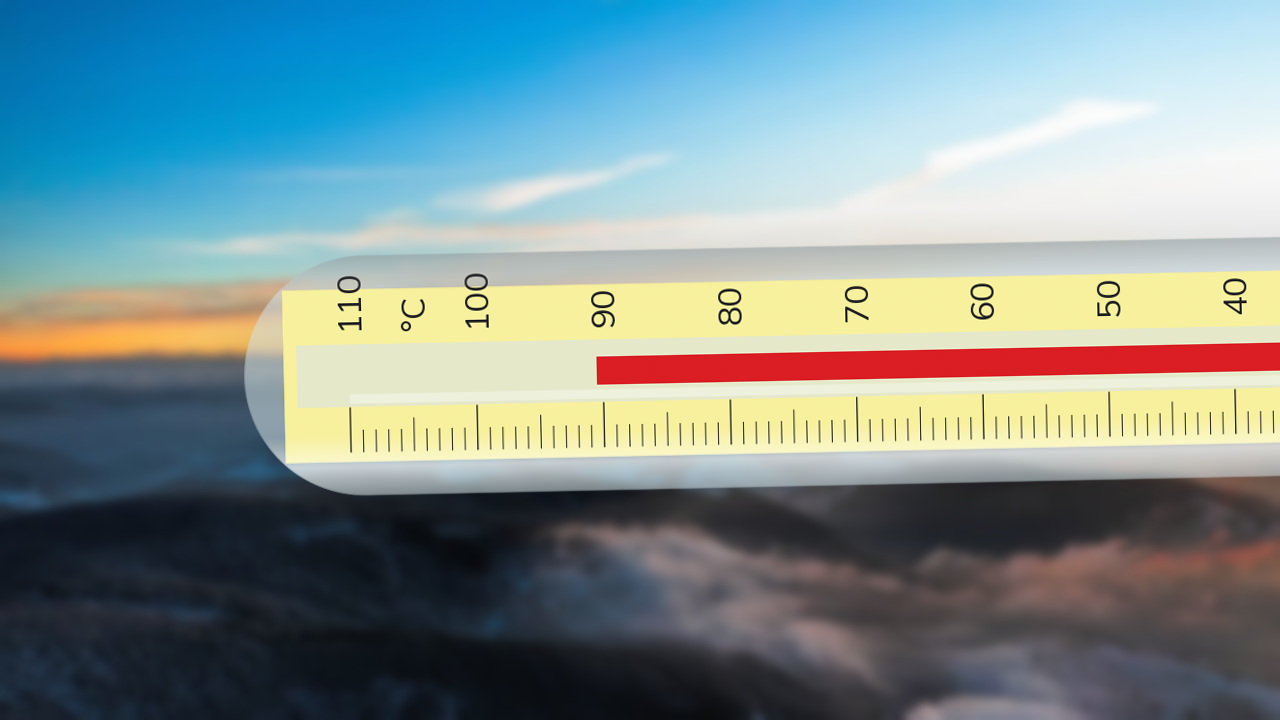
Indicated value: 90.5 °C
